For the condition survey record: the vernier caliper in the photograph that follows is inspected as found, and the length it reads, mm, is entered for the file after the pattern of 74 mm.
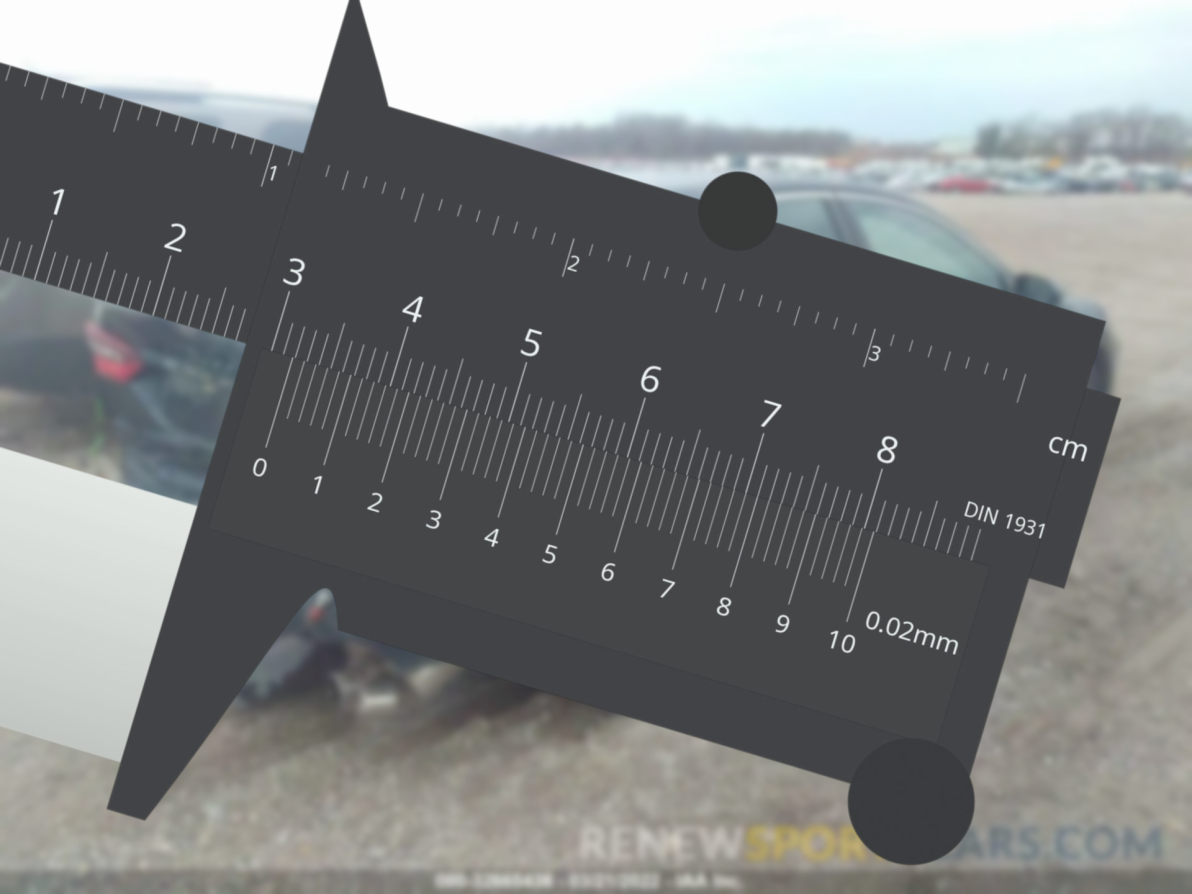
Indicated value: 31.8 mm
